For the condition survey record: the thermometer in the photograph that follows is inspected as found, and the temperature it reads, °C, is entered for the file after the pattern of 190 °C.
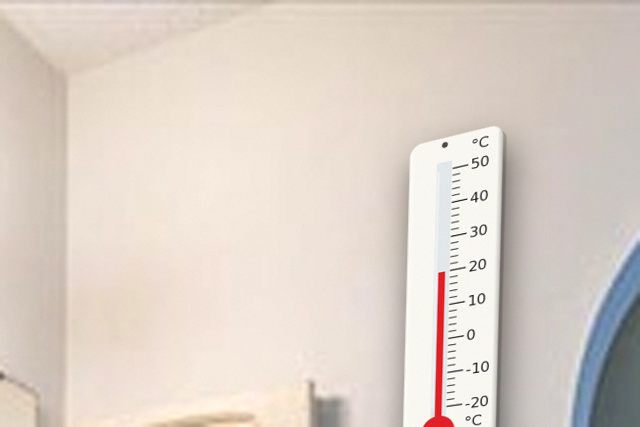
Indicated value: 20 °C
